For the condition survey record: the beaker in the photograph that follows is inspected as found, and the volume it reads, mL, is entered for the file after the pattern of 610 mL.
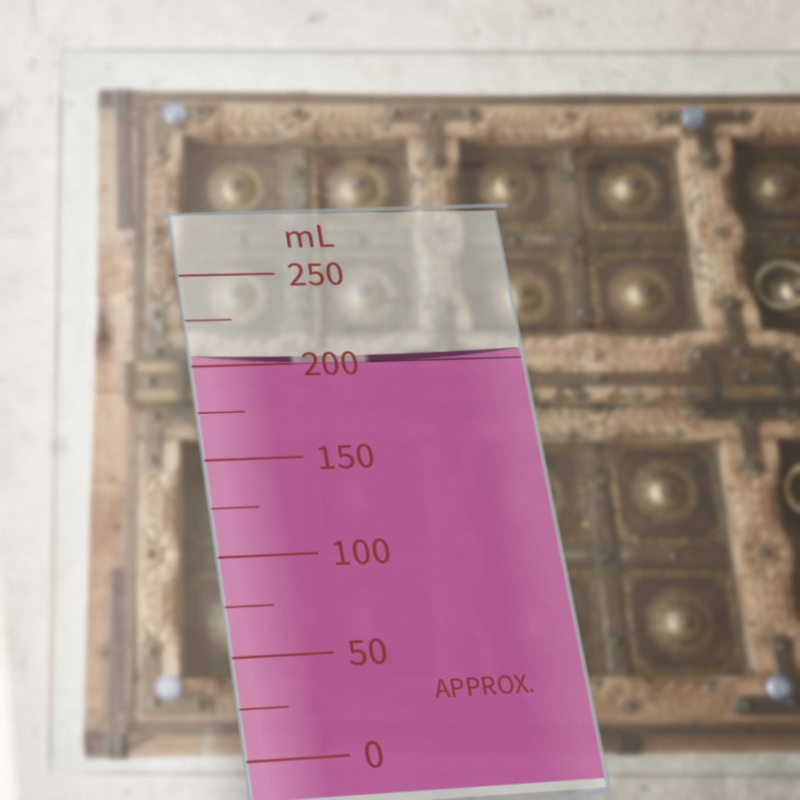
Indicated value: 200 mL
